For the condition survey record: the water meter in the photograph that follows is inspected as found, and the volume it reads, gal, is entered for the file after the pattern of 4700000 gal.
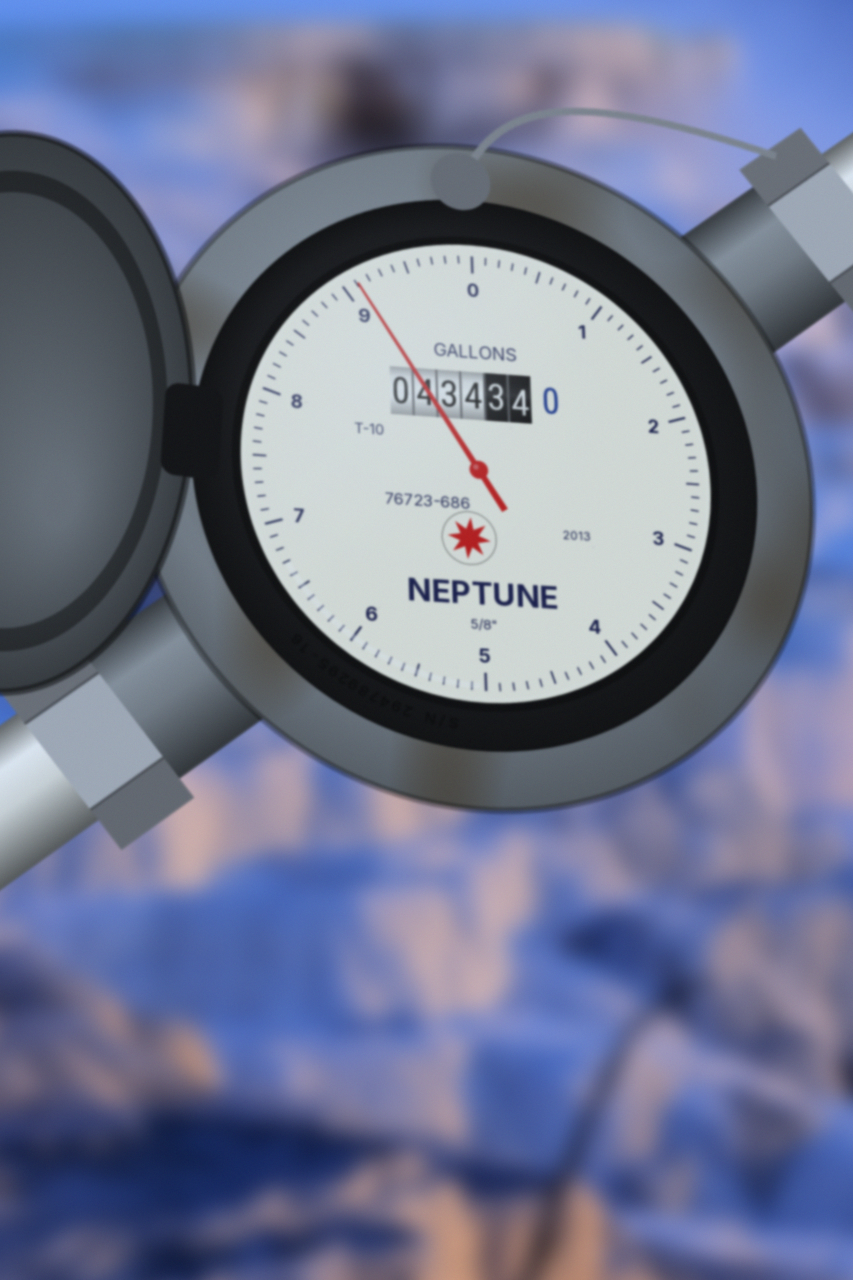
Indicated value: 434339.1 gal
